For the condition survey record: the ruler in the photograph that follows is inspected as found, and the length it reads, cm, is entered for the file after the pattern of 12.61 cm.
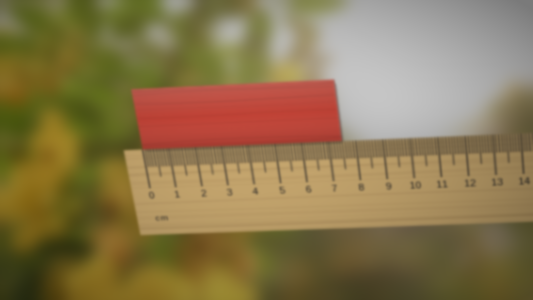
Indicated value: 7.5 cm
